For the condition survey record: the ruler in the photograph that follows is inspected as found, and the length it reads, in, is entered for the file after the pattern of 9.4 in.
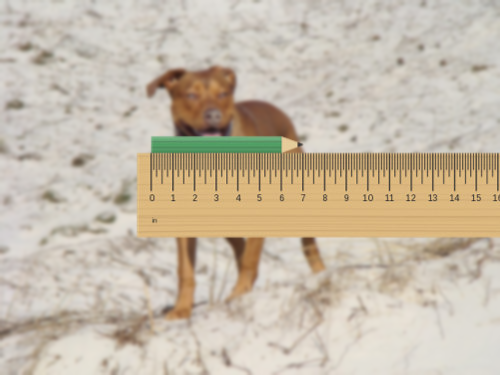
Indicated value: 7 in
